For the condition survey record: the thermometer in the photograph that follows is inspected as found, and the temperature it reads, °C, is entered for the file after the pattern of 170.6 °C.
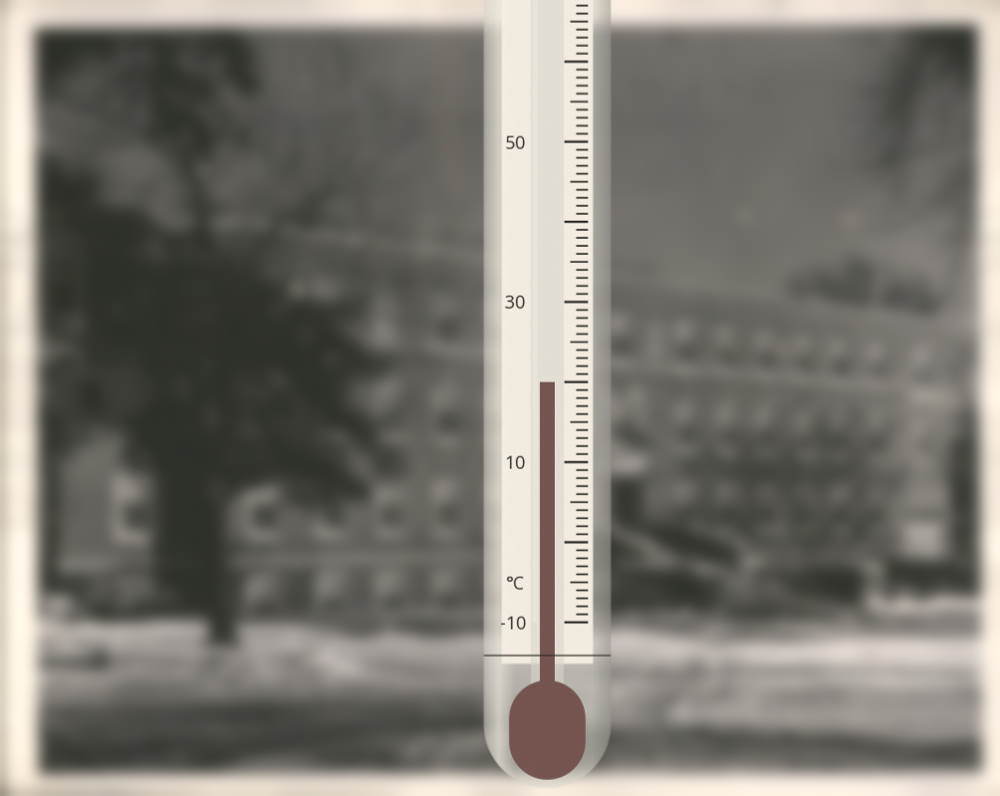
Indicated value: 20 °C
